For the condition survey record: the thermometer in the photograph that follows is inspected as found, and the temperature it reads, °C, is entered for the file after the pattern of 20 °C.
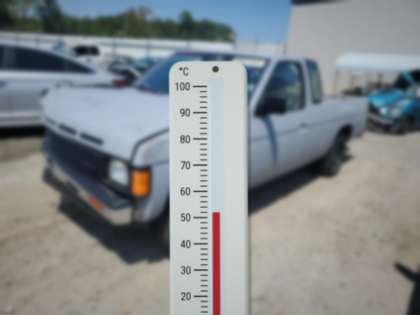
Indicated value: 52 °C
